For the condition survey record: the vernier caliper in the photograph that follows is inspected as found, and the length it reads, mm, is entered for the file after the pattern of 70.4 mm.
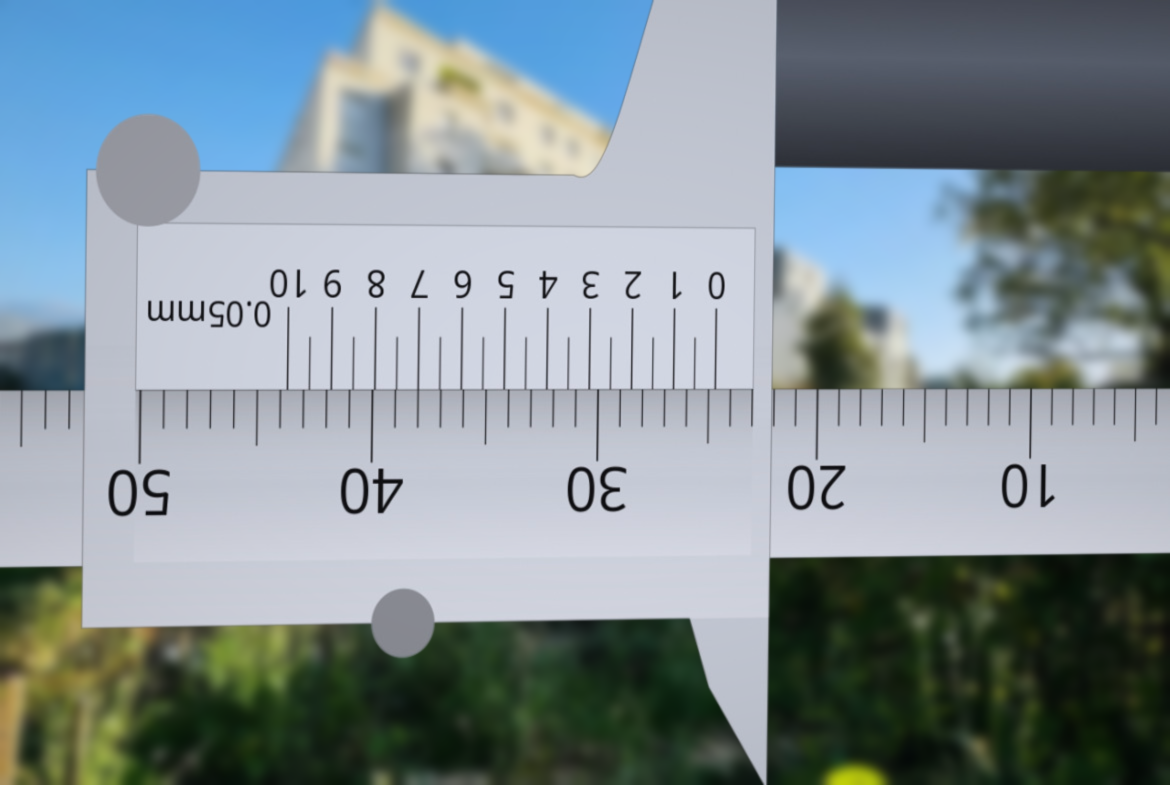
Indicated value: 24.7 mm
